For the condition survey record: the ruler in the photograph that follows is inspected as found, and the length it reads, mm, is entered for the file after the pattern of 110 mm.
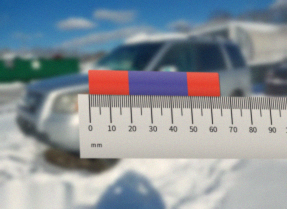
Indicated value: 65 mm
